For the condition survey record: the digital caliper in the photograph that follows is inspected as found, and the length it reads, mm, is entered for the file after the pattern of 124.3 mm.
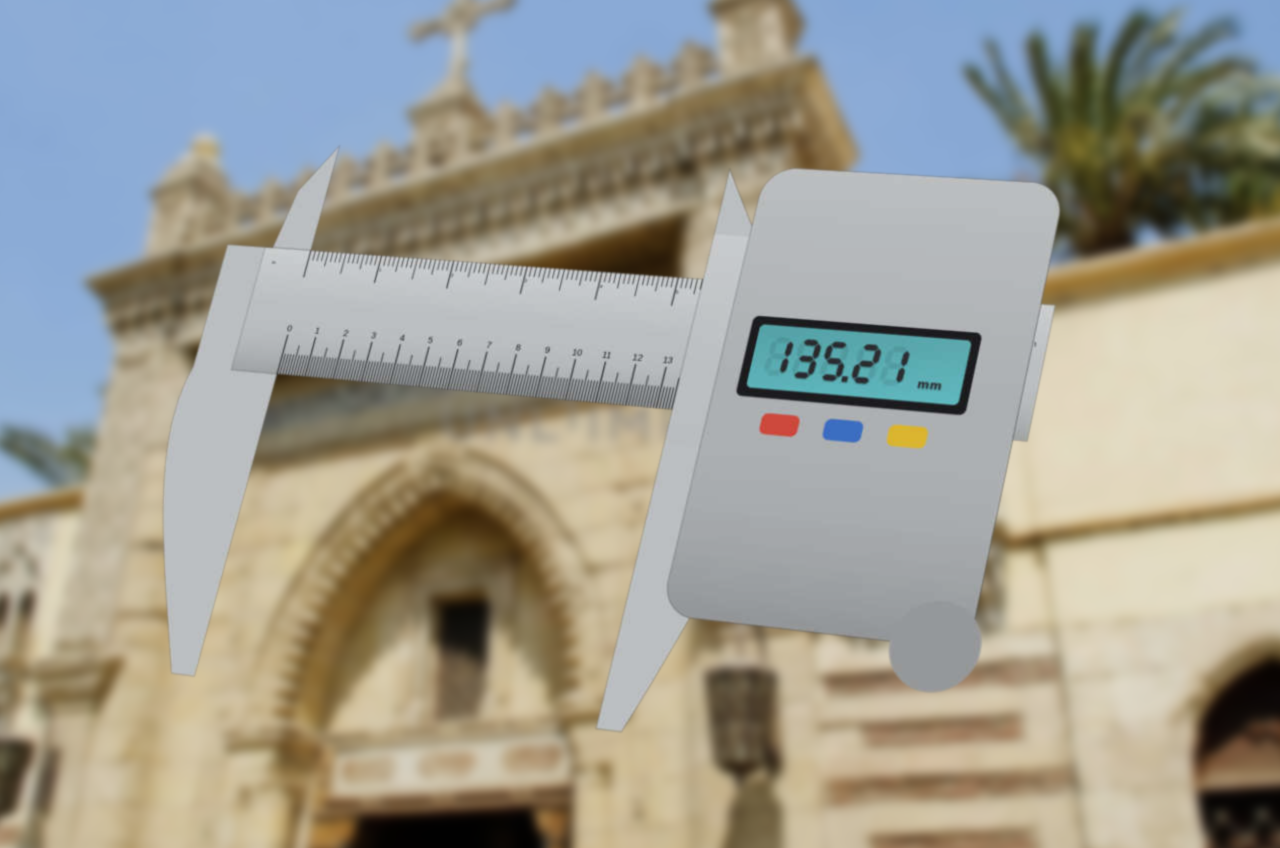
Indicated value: 135.21 mm
